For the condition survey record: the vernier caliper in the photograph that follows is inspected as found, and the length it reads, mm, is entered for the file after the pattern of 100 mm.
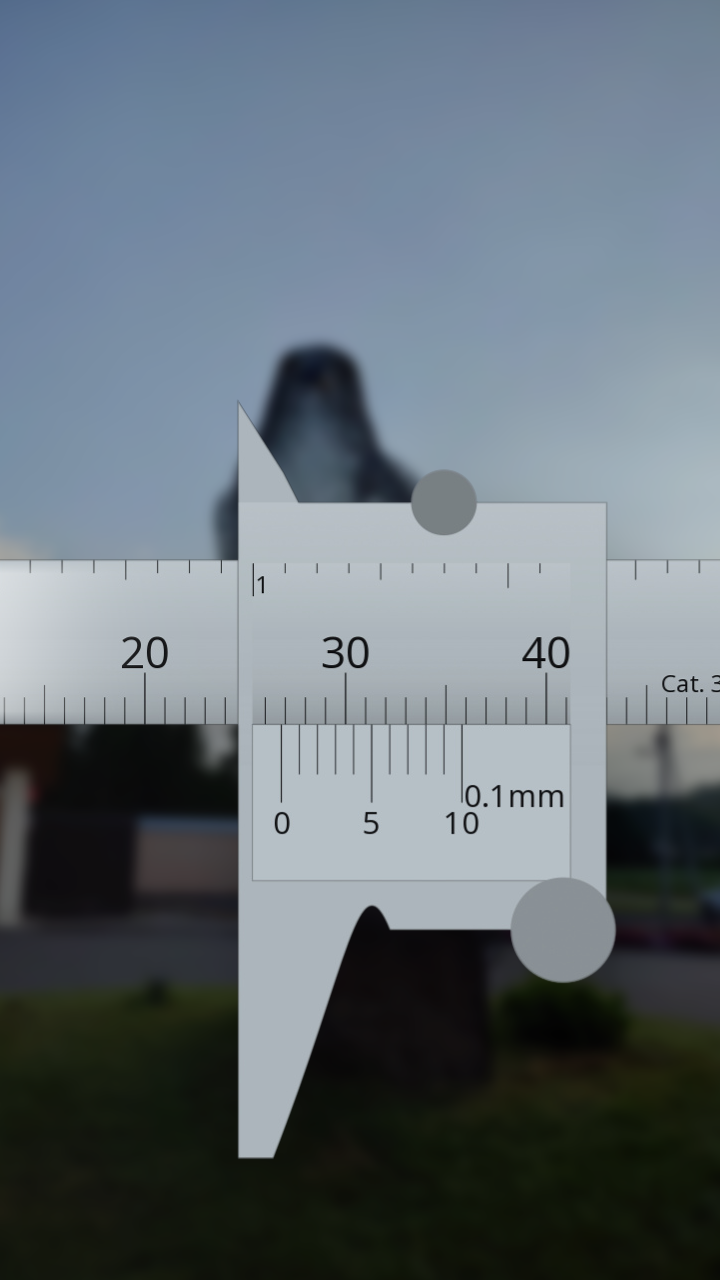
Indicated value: 26.8 mm
